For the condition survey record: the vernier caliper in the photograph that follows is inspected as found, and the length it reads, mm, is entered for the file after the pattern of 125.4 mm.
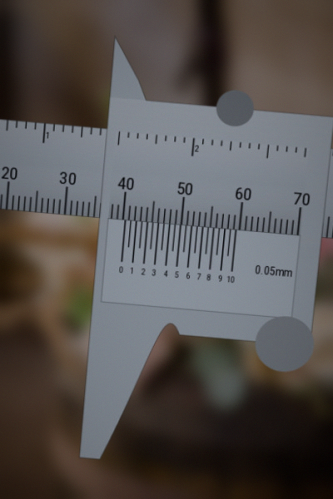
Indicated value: 40.4 mm
